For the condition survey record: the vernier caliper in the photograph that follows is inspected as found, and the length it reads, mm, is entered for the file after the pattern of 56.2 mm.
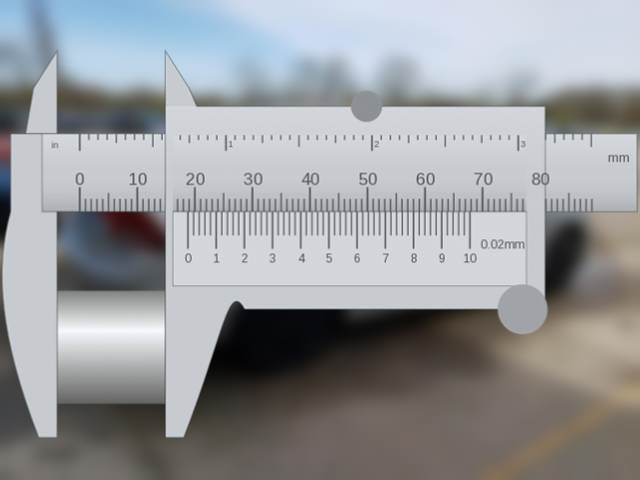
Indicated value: 18.8 mm
